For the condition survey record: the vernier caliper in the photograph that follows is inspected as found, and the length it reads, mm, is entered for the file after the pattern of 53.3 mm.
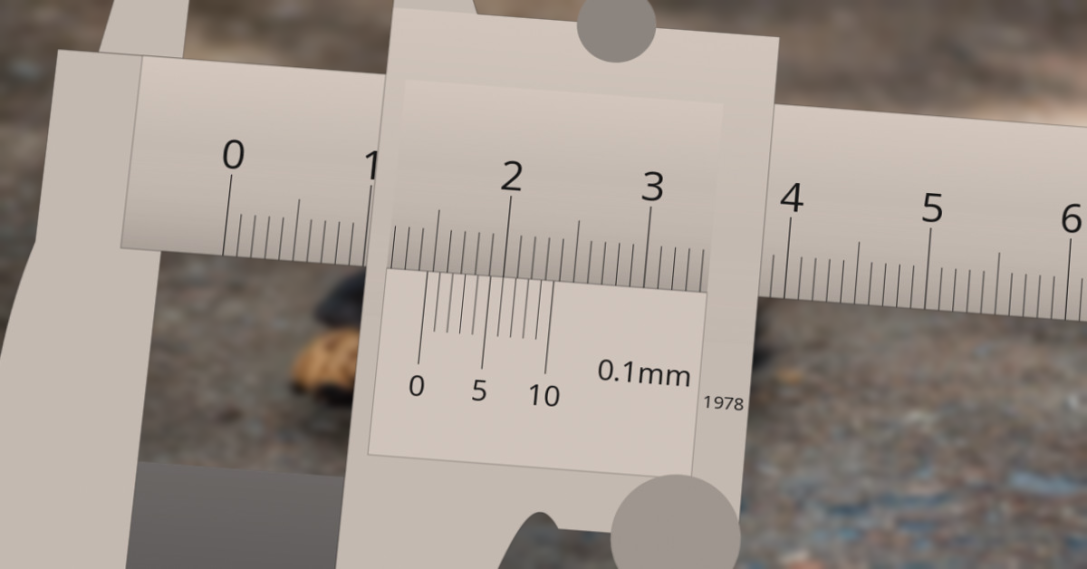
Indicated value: 14.6 mm
